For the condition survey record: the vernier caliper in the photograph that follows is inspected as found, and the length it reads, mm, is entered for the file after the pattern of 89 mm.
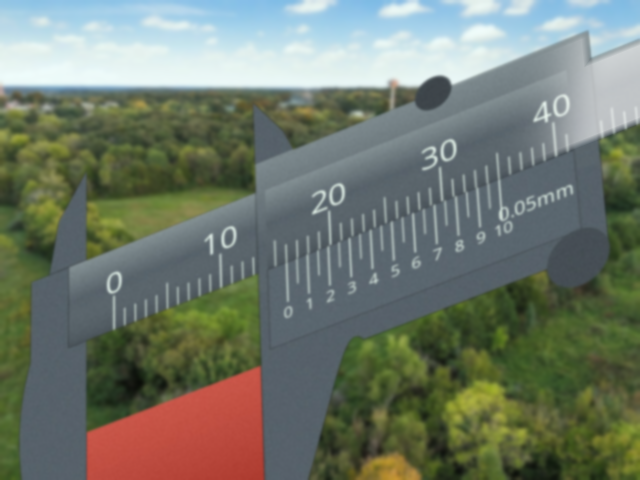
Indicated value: 16.0 mm
